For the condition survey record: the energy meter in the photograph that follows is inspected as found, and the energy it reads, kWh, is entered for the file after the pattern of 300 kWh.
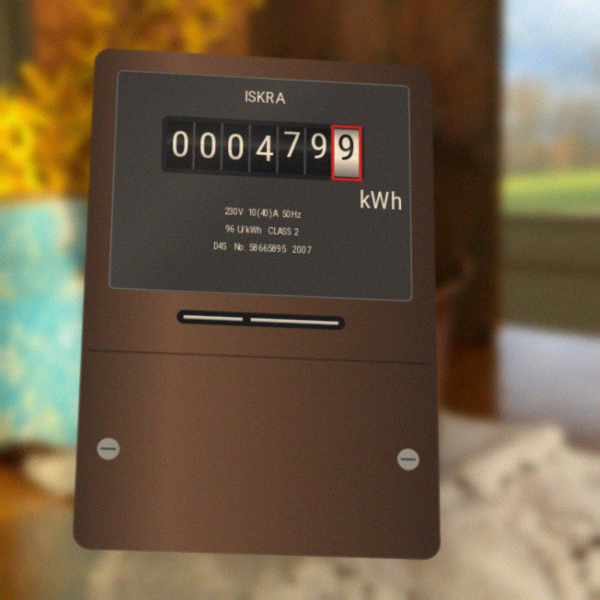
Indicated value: 479.9 kWh
